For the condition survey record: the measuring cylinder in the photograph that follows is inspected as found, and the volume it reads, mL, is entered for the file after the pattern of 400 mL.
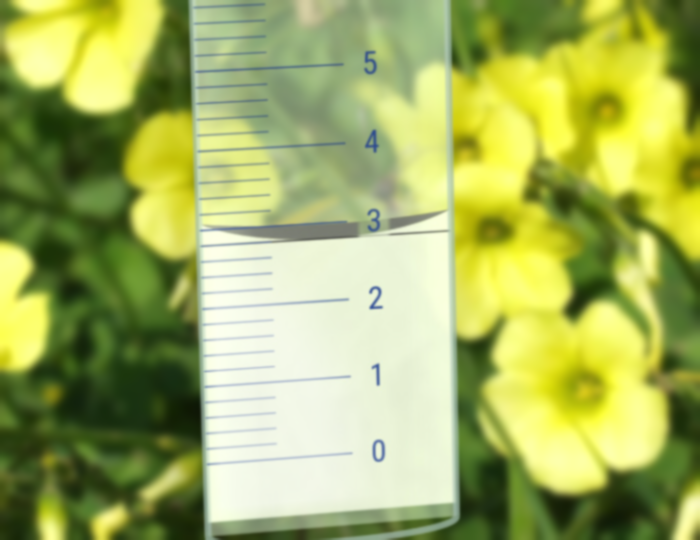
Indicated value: 2.8 mL
